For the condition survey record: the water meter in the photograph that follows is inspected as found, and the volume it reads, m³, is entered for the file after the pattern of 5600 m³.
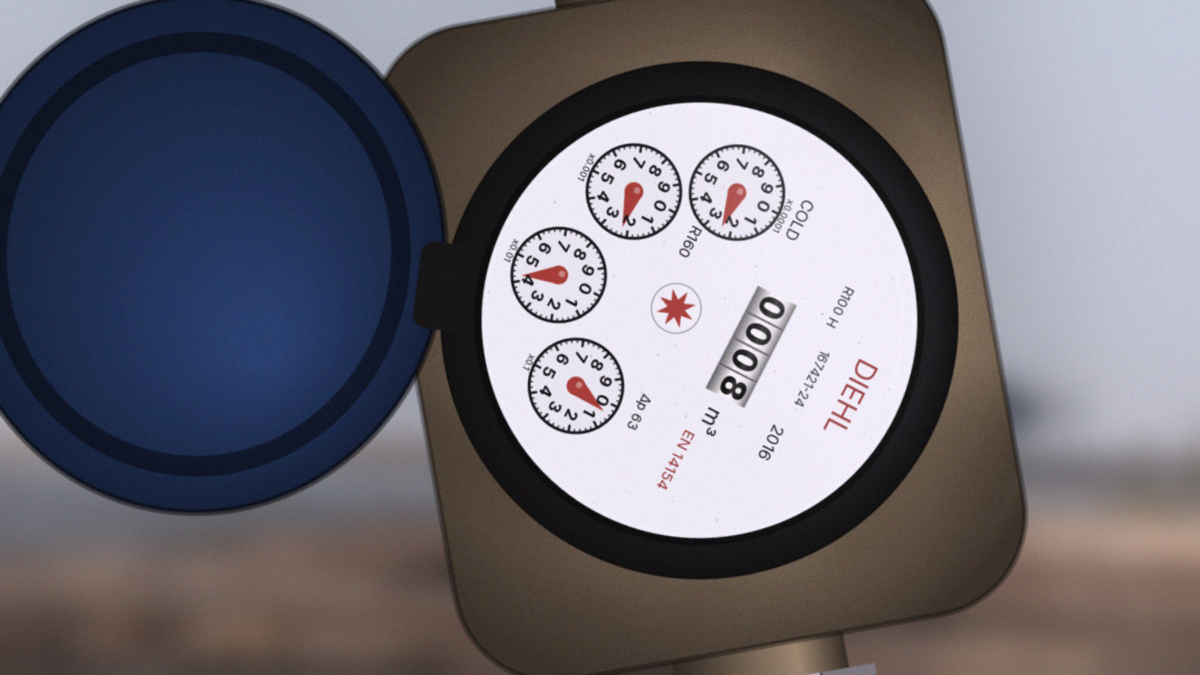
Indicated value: 8.0422 m³
